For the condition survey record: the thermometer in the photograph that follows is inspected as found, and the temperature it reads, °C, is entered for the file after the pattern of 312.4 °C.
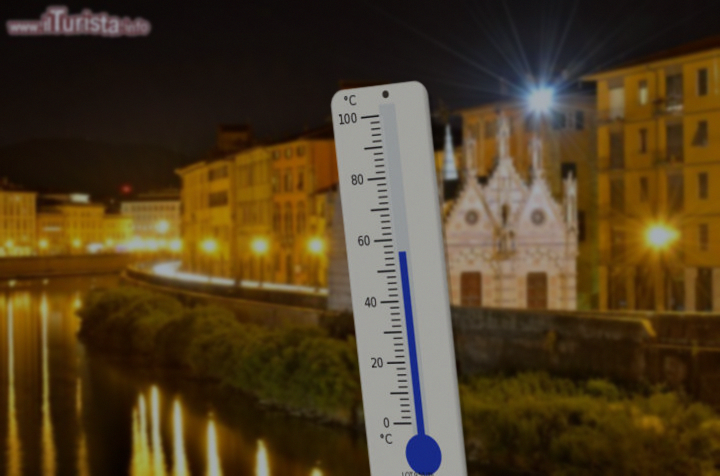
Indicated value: 56 °C
